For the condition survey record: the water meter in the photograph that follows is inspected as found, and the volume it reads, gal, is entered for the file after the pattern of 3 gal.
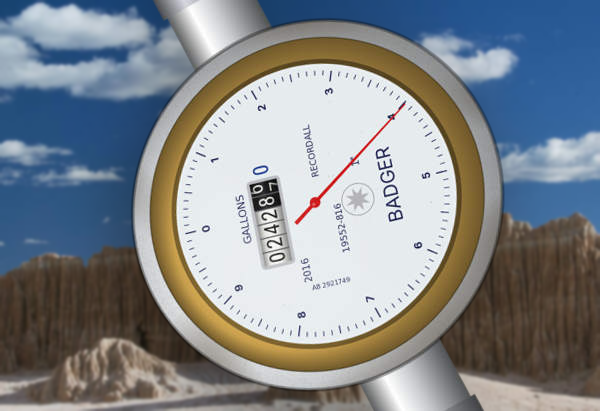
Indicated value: 242864.0 gal
